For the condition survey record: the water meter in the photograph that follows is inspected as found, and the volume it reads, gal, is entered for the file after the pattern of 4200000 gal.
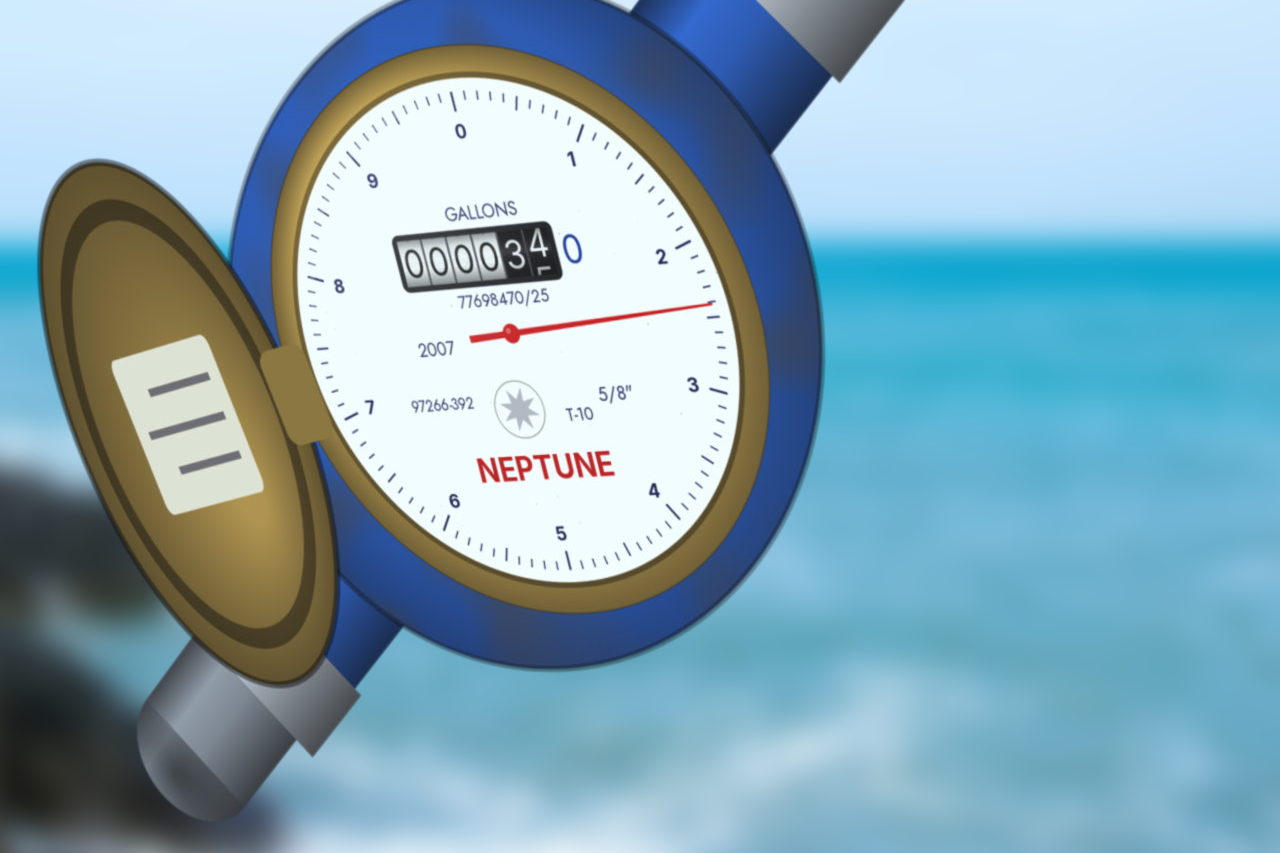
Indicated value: 342.4 gal
